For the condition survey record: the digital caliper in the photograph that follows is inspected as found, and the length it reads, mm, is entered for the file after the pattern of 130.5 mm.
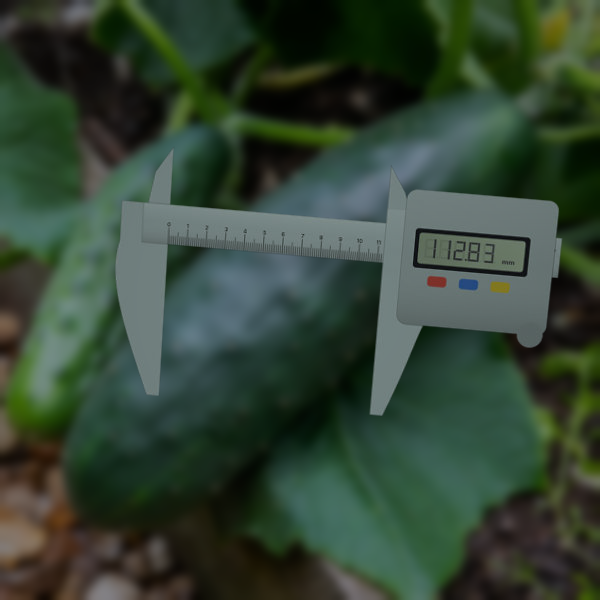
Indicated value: 112.83 mm
